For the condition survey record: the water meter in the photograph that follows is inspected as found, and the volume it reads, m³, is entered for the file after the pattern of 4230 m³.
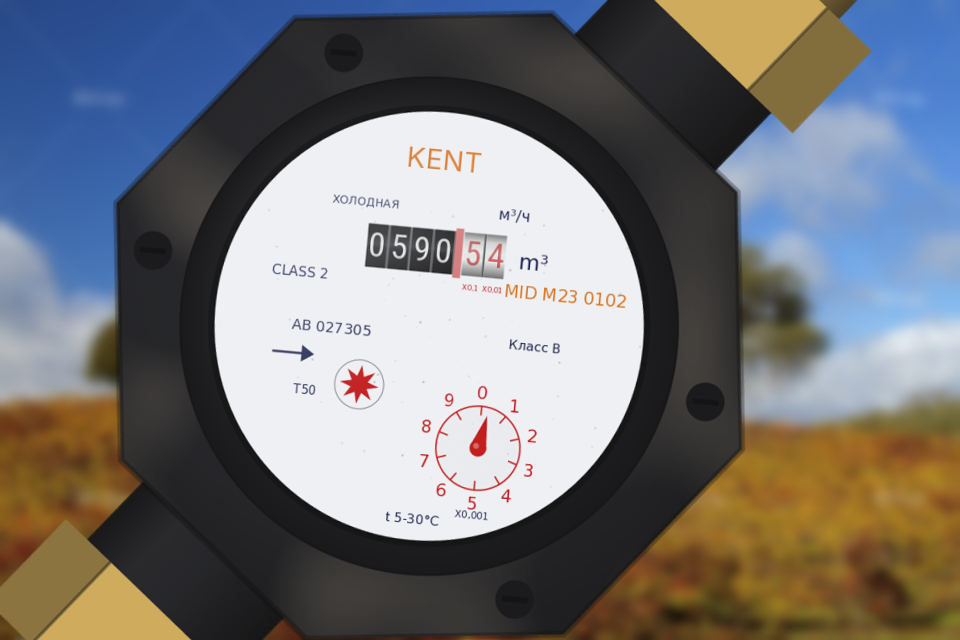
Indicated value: 590.540 m³
